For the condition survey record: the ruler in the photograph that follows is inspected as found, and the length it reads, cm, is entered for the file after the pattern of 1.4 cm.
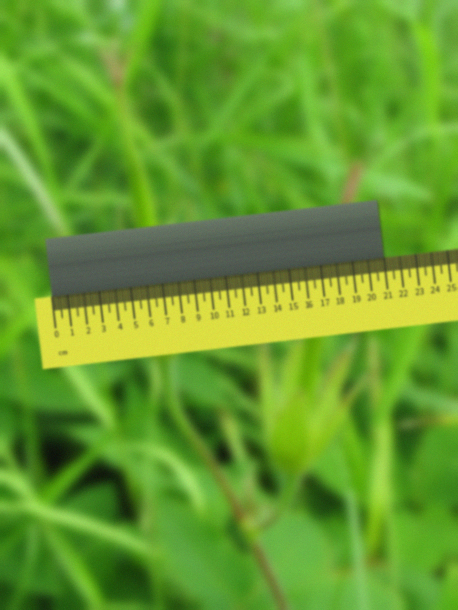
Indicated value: 21 cm
